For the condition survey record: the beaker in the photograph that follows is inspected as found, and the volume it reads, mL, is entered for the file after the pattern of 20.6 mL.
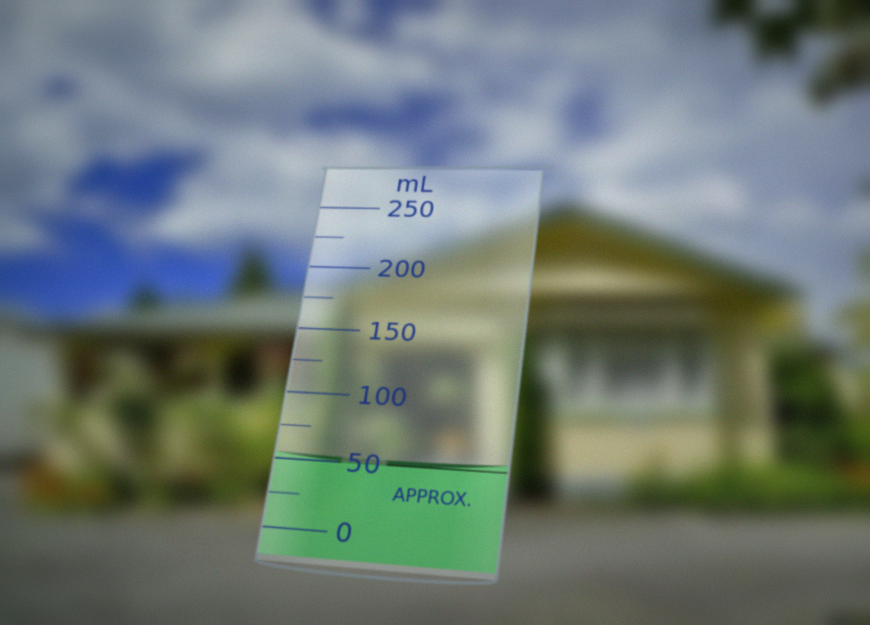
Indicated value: 50 mL
